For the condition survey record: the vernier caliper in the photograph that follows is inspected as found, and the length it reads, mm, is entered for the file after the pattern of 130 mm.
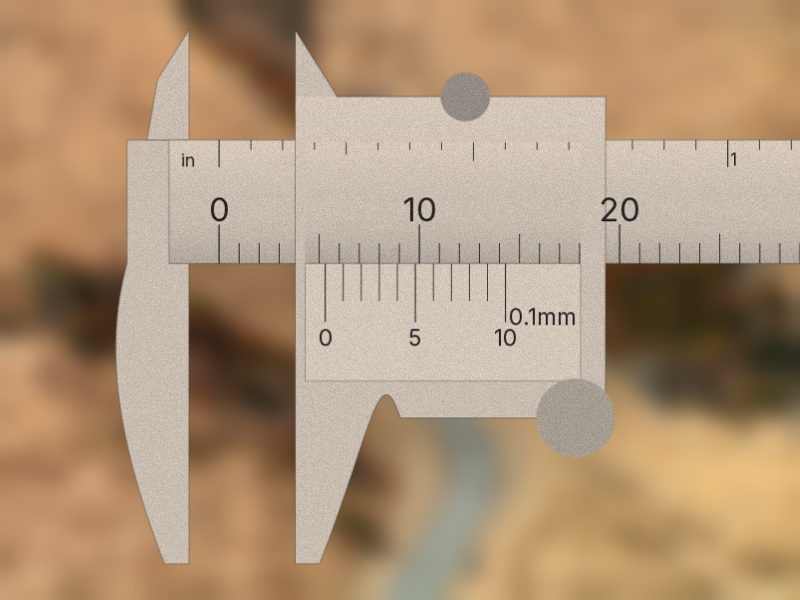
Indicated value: 5.3 mm
